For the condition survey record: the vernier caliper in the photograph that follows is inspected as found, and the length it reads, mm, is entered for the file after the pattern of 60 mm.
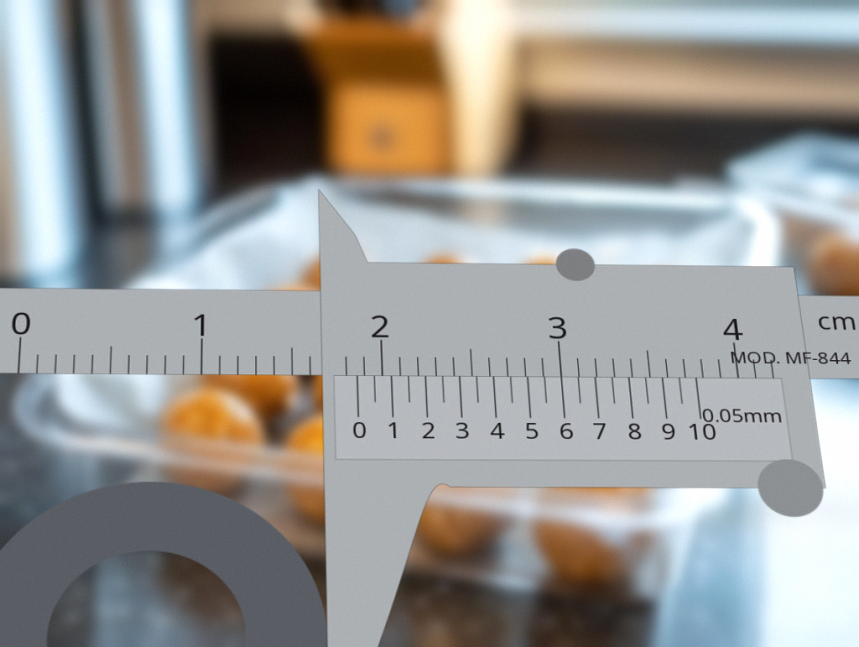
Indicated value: 18.6 mm
